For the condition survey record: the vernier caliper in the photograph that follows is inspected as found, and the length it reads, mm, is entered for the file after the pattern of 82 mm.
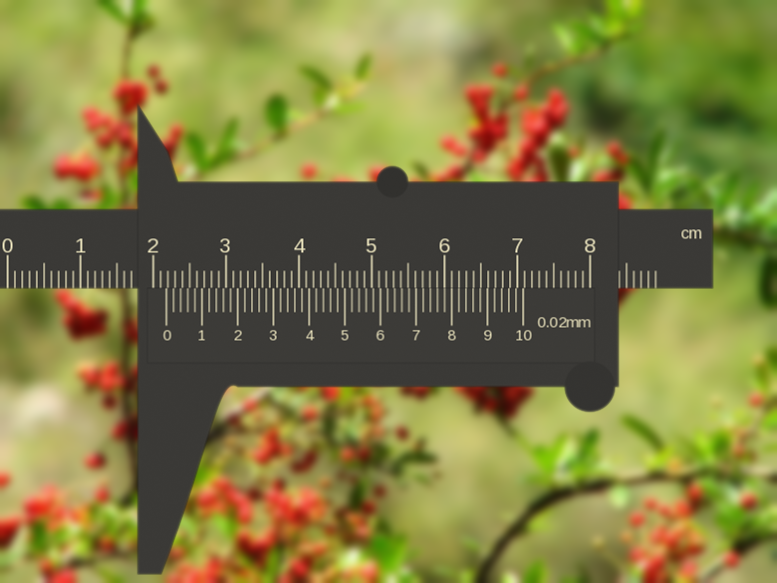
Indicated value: 21.8 mm
